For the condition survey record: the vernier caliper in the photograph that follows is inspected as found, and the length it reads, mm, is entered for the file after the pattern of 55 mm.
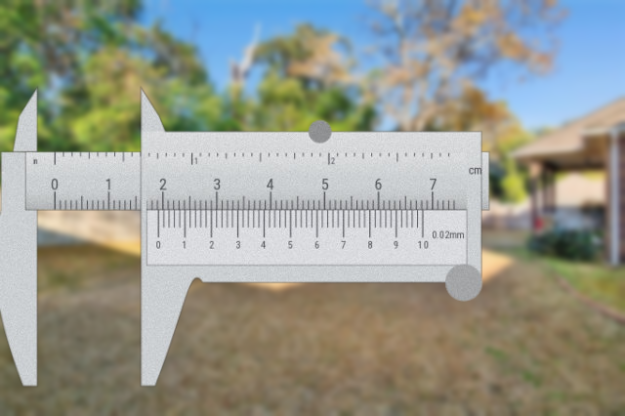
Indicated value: 19.2 mm
